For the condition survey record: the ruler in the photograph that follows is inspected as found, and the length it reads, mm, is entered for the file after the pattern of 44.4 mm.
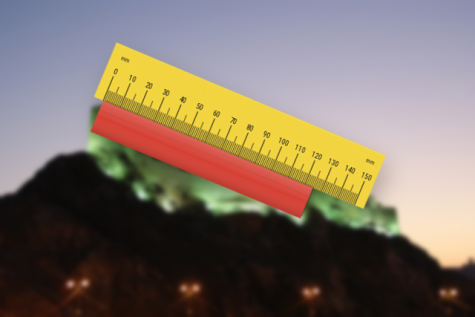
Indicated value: 125 mm
